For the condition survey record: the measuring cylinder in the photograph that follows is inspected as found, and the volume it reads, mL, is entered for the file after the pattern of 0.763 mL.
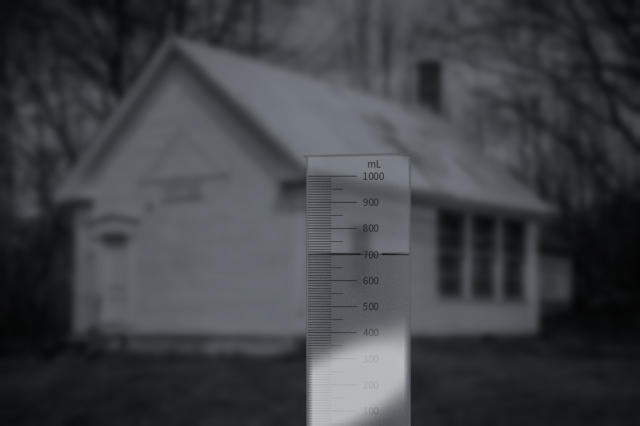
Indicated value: 700 mL
